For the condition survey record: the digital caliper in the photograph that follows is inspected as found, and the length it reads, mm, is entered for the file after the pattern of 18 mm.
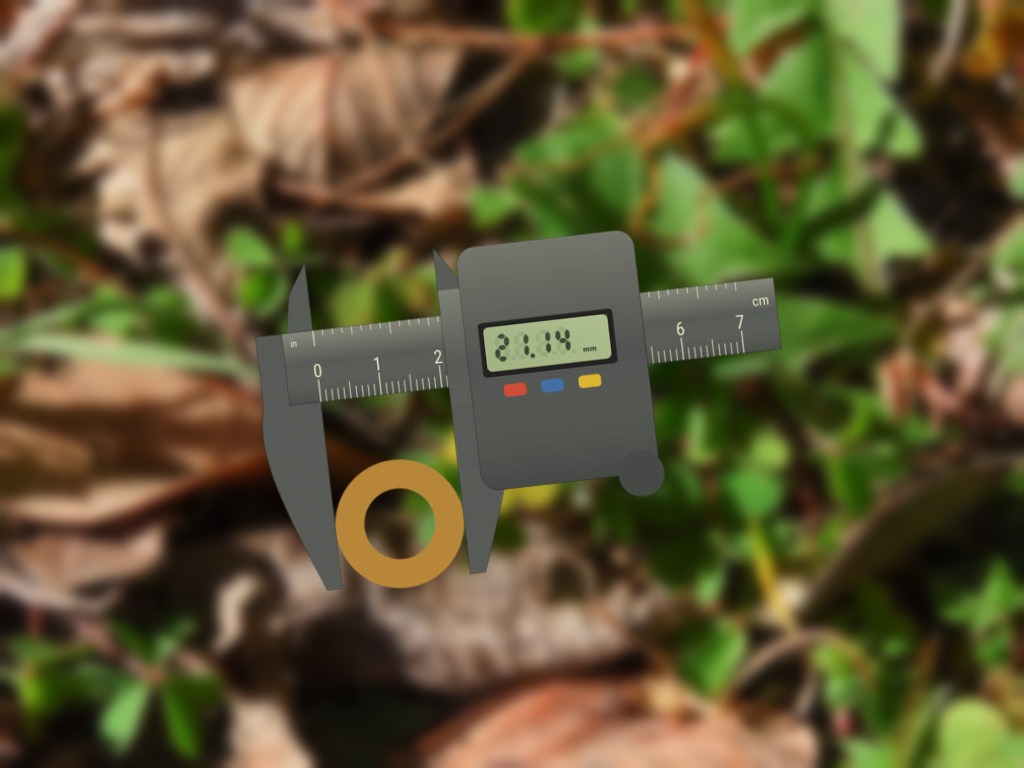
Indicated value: 21.14 mm
